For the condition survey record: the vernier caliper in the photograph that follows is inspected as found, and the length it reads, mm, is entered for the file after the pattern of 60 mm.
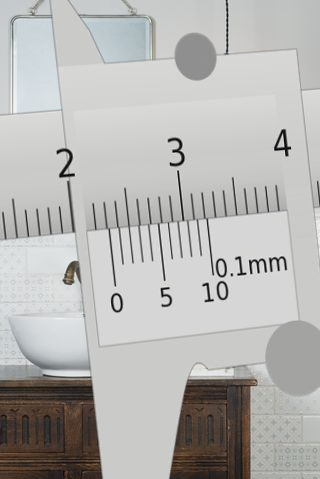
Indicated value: 23.2 mm
